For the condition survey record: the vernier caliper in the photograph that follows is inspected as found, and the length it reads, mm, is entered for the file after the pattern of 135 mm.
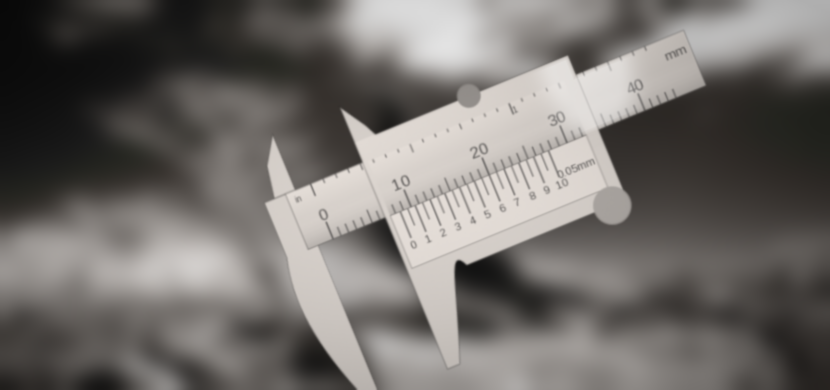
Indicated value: 8.6 mm
